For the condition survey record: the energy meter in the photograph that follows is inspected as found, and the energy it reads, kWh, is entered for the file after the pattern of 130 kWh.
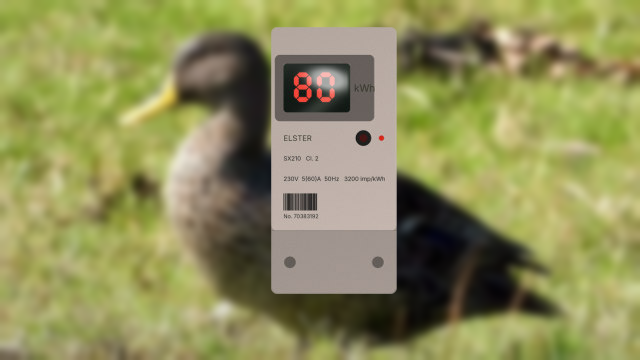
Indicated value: 80 kWh
